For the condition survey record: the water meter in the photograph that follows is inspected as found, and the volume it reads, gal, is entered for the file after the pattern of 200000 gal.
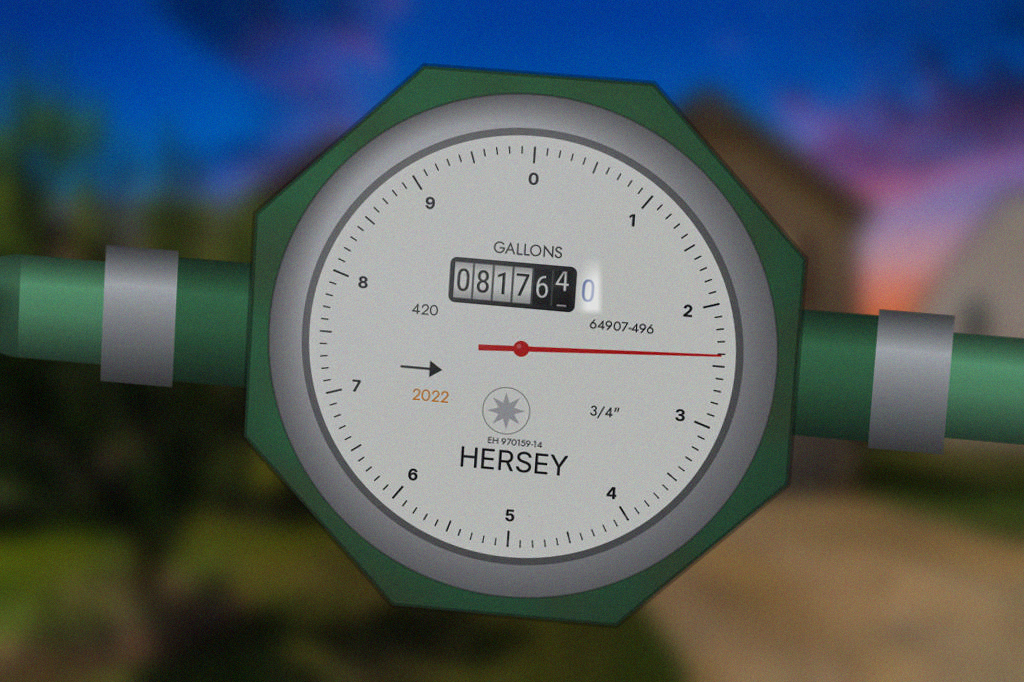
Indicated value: 817642.4 gal
